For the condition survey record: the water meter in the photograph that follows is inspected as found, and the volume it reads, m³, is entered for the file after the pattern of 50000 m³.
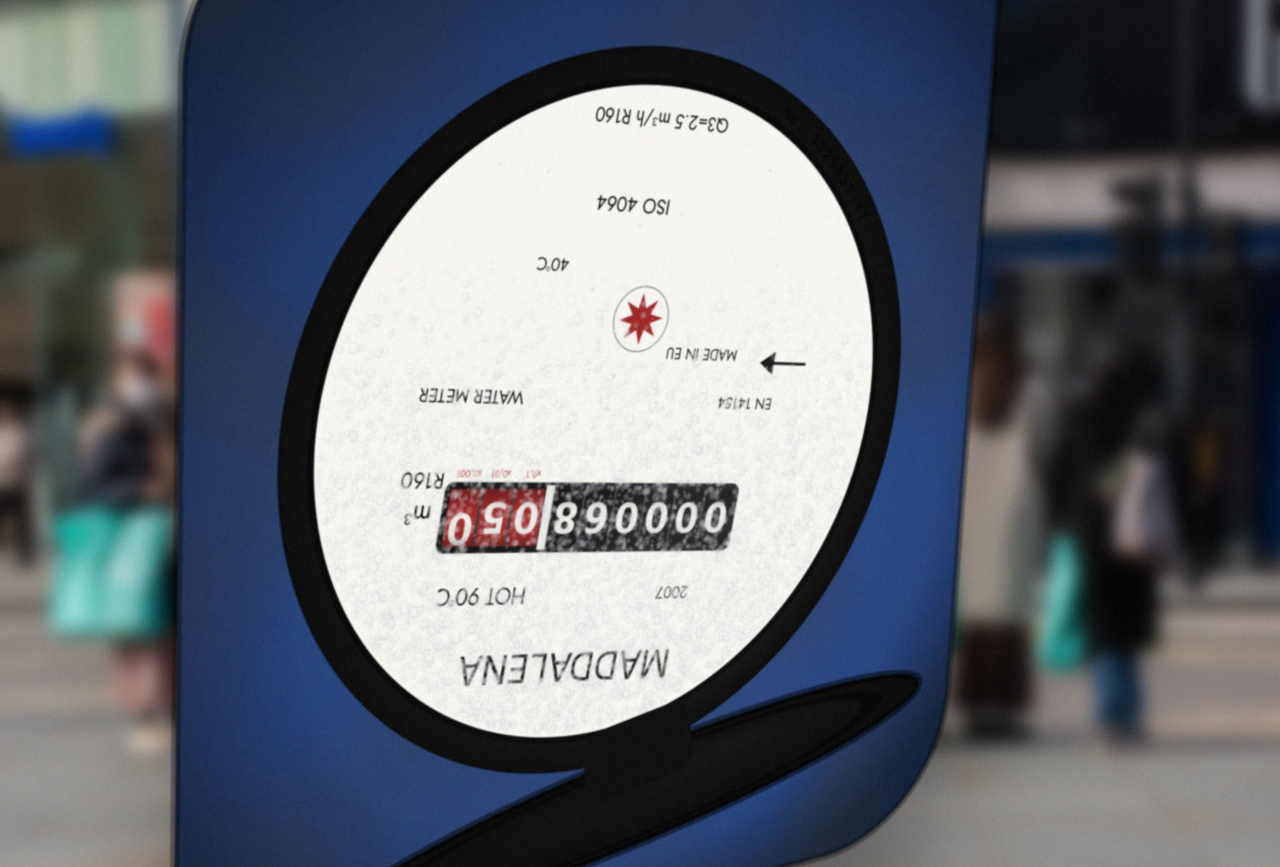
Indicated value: 68.050 m³
